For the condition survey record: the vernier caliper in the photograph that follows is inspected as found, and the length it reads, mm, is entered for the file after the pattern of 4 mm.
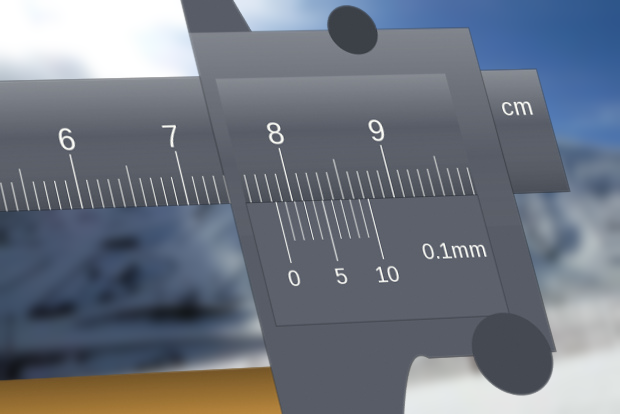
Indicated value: 78.4 mm
